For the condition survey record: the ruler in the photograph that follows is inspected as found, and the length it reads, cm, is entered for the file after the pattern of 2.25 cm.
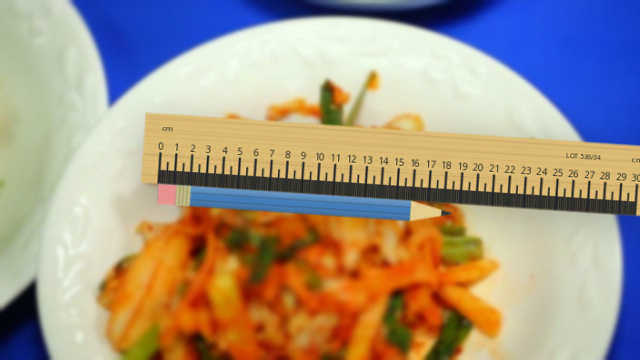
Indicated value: 18.5 cm
